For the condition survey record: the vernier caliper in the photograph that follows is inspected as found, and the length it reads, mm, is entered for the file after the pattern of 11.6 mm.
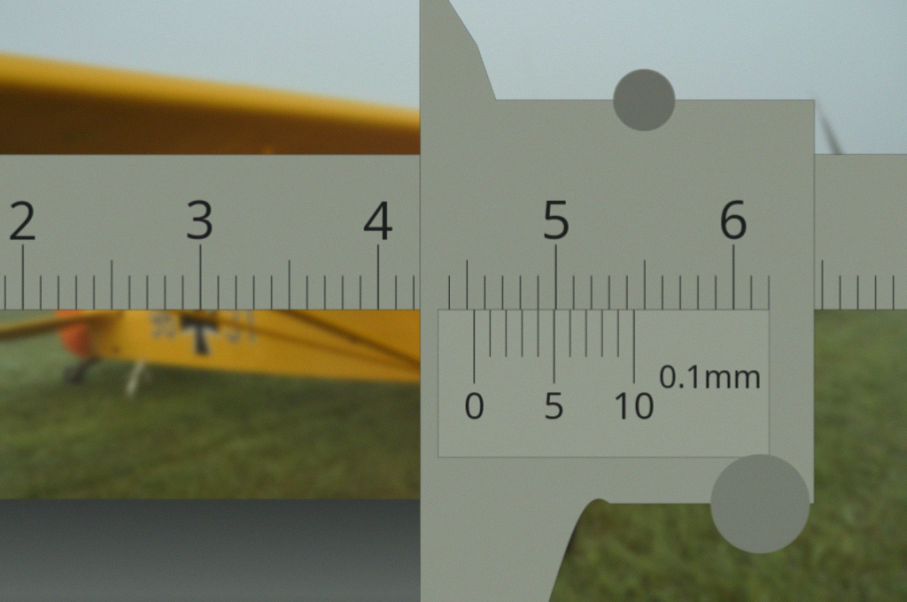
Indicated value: 45.4 mm
